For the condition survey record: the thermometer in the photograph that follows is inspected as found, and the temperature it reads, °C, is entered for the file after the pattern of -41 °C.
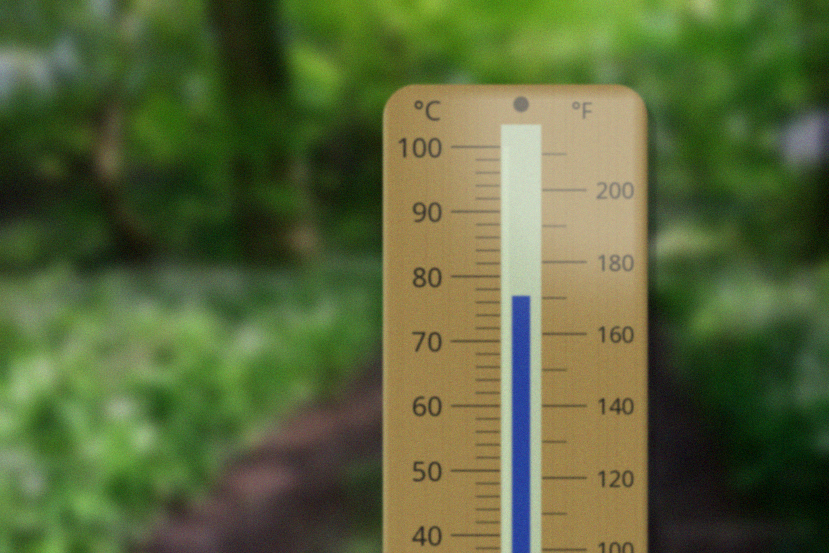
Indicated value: 77 °C
